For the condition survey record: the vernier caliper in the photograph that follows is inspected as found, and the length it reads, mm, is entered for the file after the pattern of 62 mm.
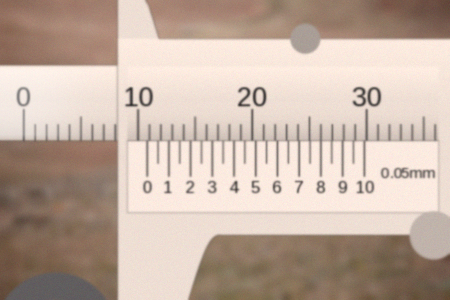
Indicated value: 10.8 mm
